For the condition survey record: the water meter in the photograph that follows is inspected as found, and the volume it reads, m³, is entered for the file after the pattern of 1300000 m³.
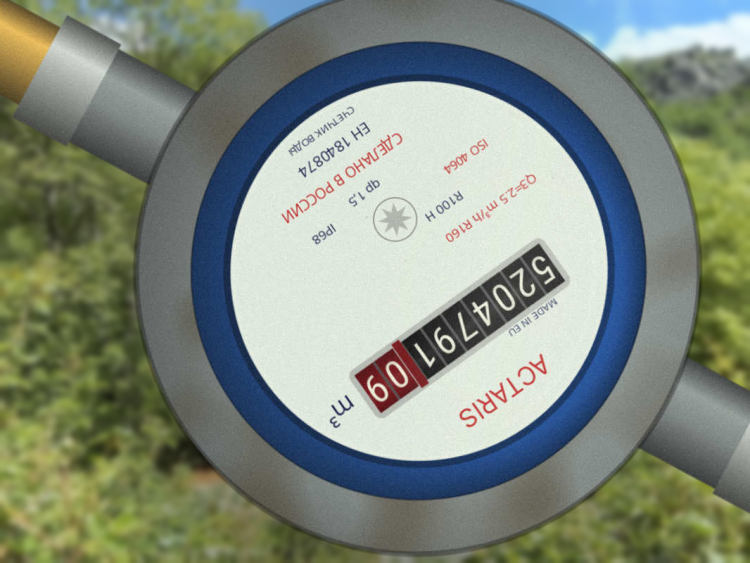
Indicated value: 5204791.09 m³
